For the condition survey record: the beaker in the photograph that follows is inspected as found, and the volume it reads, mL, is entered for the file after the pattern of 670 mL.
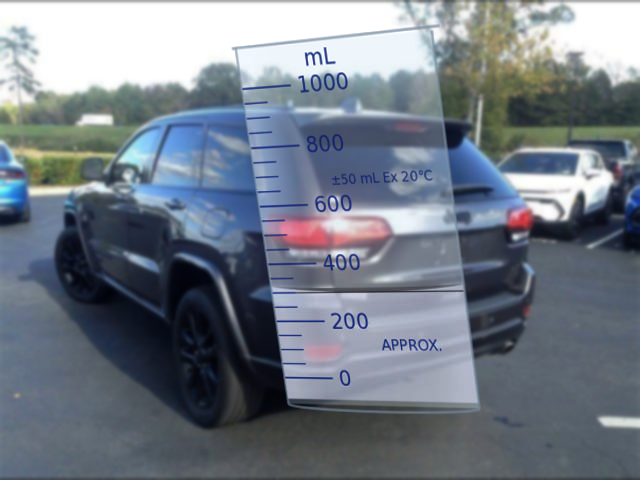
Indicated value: 300 mL
